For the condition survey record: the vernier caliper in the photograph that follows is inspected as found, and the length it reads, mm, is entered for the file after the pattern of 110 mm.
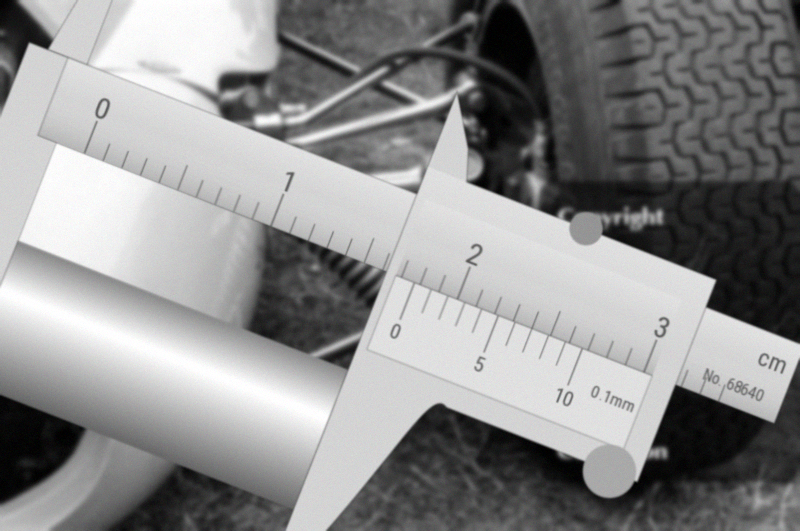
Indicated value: 17.7 mm
